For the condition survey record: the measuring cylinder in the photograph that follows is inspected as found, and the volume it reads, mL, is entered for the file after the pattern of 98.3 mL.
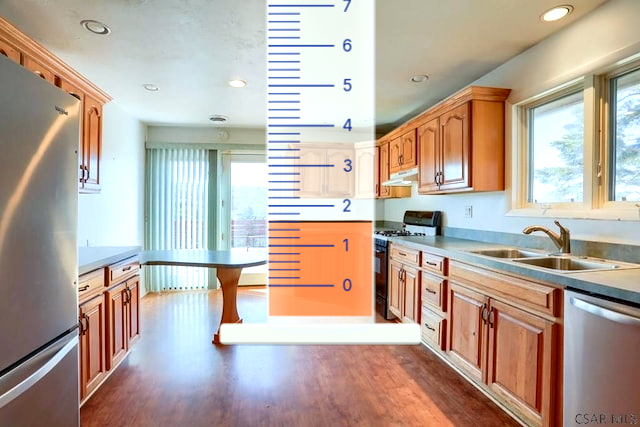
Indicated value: 1.6 mL
